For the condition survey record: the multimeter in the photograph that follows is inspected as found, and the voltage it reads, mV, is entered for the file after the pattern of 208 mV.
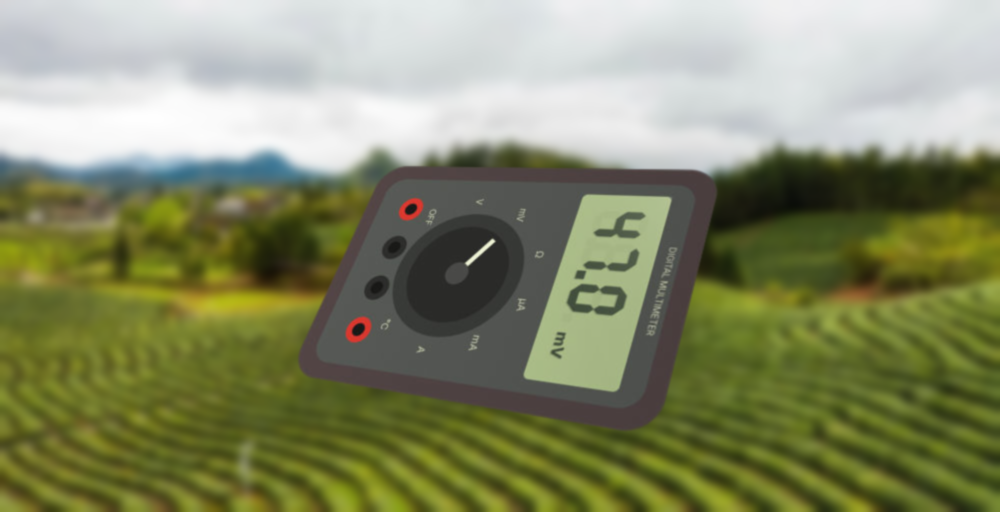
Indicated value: 47.0 mV
